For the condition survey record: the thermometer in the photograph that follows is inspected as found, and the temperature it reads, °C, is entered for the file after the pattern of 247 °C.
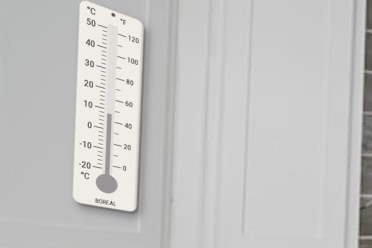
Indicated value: 8 °C
